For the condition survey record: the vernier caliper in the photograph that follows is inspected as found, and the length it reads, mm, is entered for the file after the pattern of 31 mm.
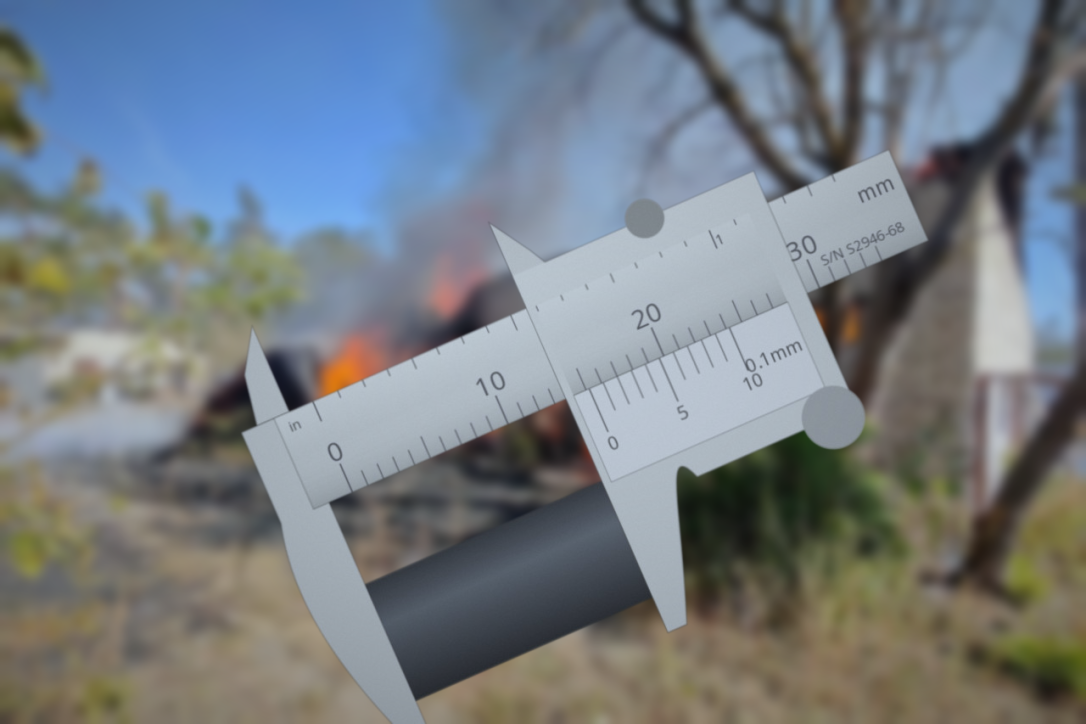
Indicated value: 15.2 mm
